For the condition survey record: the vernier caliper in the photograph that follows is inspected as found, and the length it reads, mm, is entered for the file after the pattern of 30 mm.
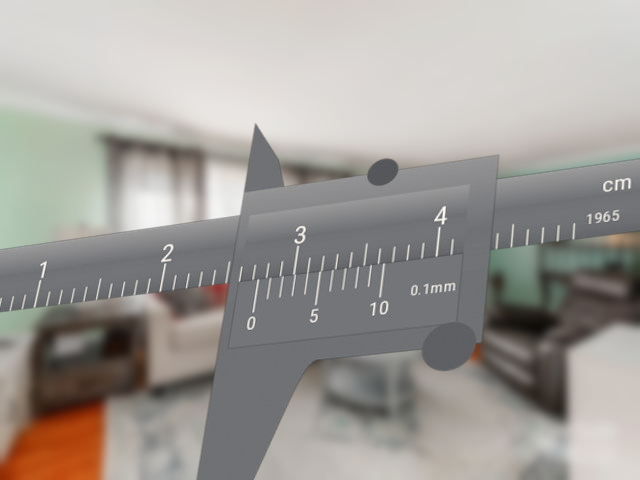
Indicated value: 27.4 mm
